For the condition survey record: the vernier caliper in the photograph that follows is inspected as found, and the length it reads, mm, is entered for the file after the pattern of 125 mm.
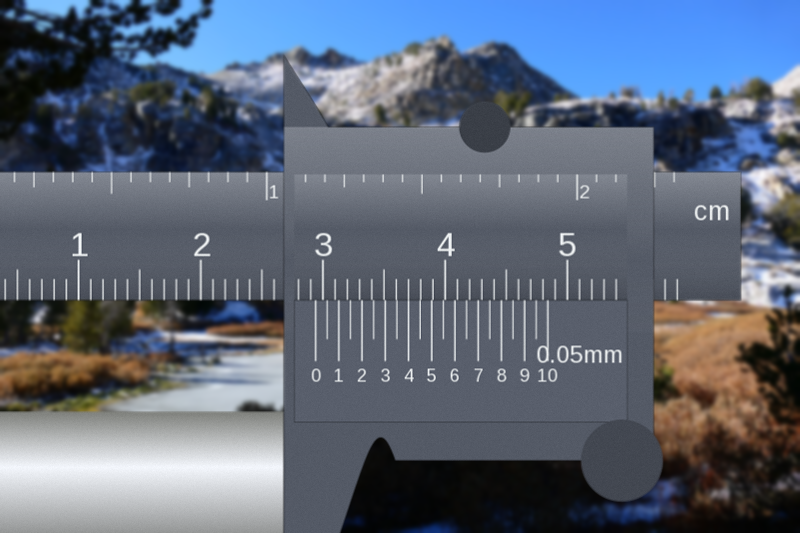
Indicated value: 29.4 mm
